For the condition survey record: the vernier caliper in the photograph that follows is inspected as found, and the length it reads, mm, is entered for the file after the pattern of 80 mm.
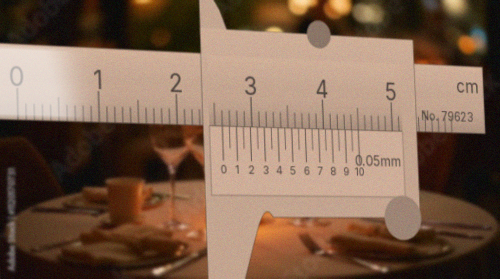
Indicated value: 26.0 mm
